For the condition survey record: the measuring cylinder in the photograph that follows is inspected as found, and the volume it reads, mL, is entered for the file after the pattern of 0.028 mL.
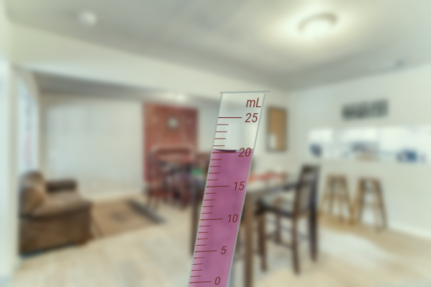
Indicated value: 20 mL
